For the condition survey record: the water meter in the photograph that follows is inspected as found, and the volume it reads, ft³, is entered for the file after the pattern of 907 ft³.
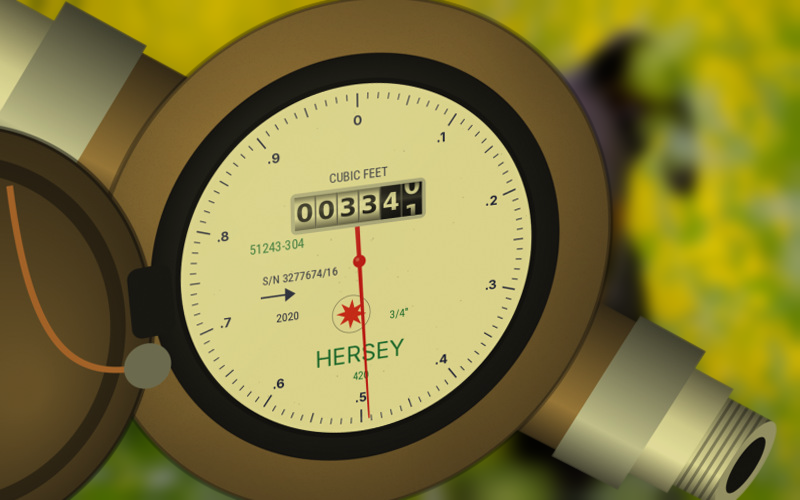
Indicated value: 3340.49 ft³
